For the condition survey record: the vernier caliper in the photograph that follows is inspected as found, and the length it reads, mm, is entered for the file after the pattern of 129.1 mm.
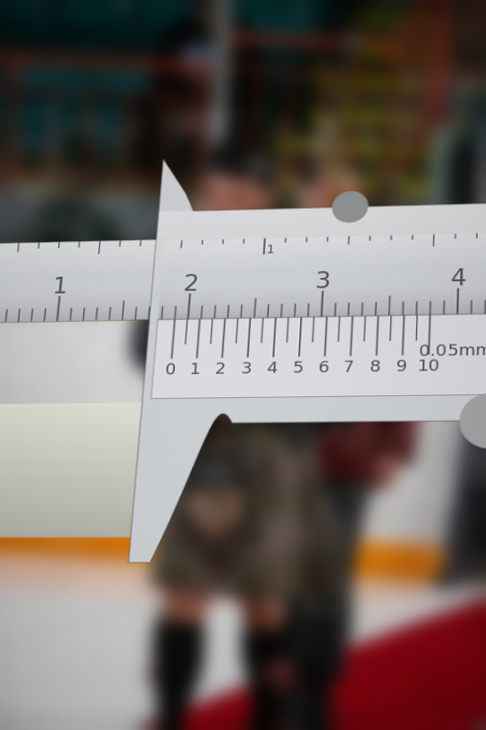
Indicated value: 19.0 mm
